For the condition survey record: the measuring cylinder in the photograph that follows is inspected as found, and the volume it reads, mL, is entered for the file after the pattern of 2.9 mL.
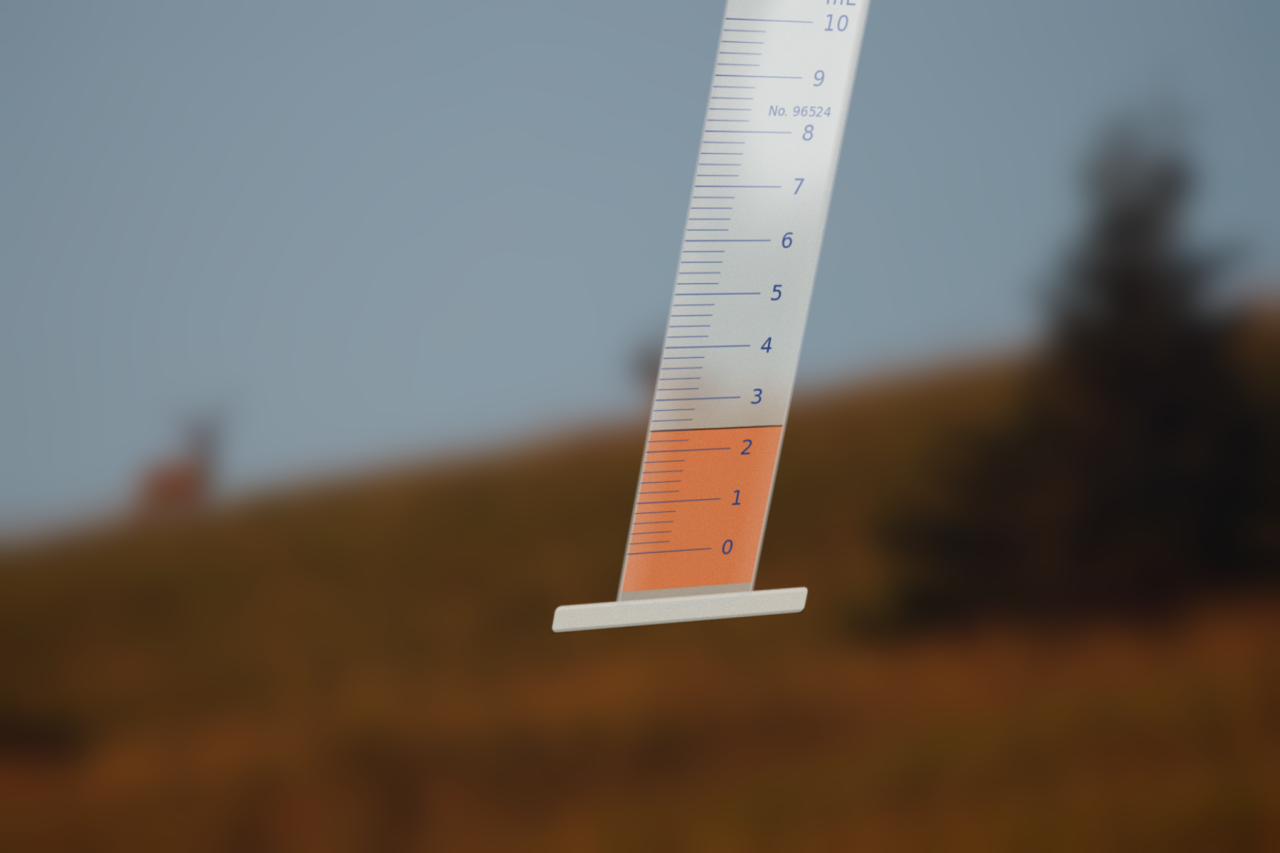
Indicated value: 2.4 mL
